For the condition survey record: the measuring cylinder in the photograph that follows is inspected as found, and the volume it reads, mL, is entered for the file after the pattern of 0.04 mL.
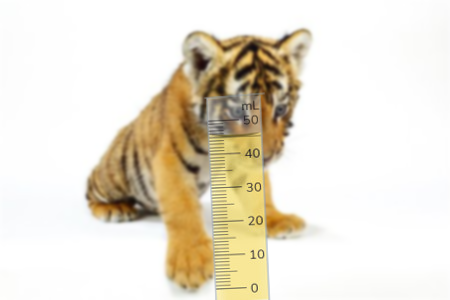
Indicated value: 45 mL
